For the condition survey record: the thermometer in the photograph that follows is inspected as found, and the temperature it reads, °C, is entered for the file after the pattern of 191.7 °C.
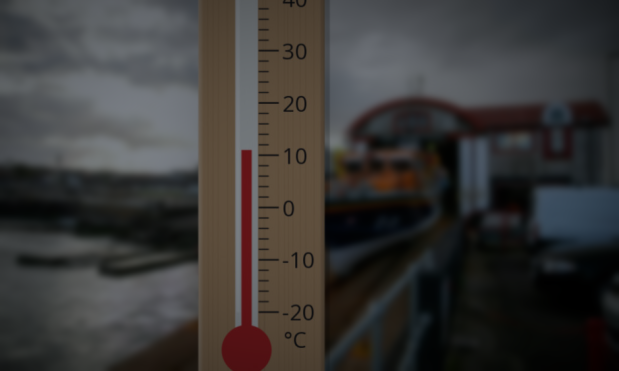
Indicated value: 11 °C
